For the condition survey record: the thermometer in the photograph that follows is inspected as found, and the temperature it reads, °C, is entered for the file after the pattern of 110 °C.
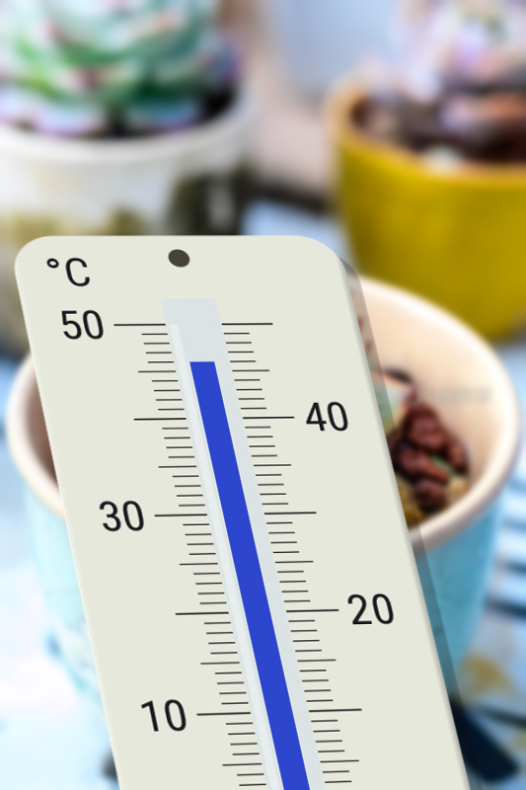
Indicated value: 46 °C
